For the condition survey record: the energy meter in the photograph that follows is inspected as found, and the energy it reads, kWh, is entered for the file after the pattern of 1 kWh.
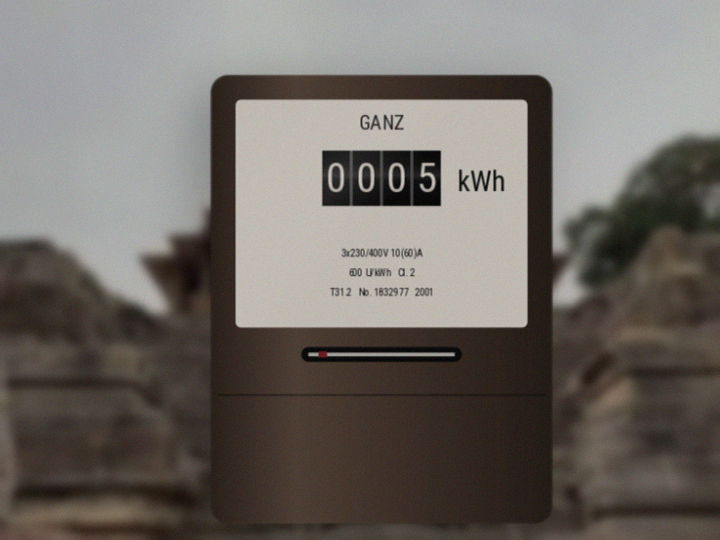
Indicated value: 5 kWh
